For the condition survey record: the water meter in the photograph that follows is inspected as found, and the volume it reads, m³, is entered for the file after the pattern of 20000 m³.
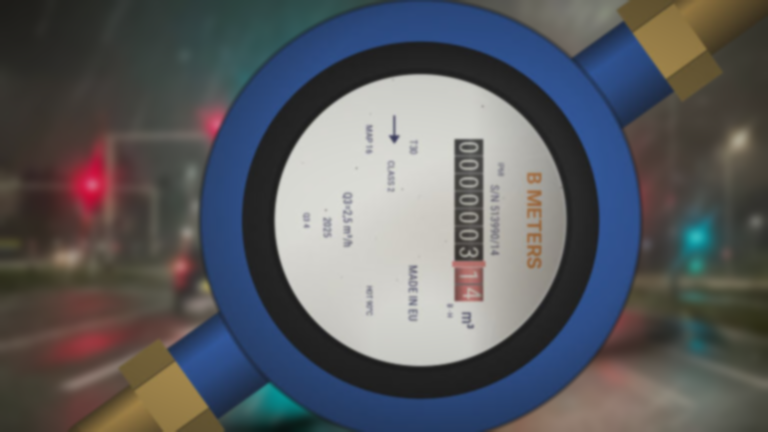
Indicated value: 3.14 m³
